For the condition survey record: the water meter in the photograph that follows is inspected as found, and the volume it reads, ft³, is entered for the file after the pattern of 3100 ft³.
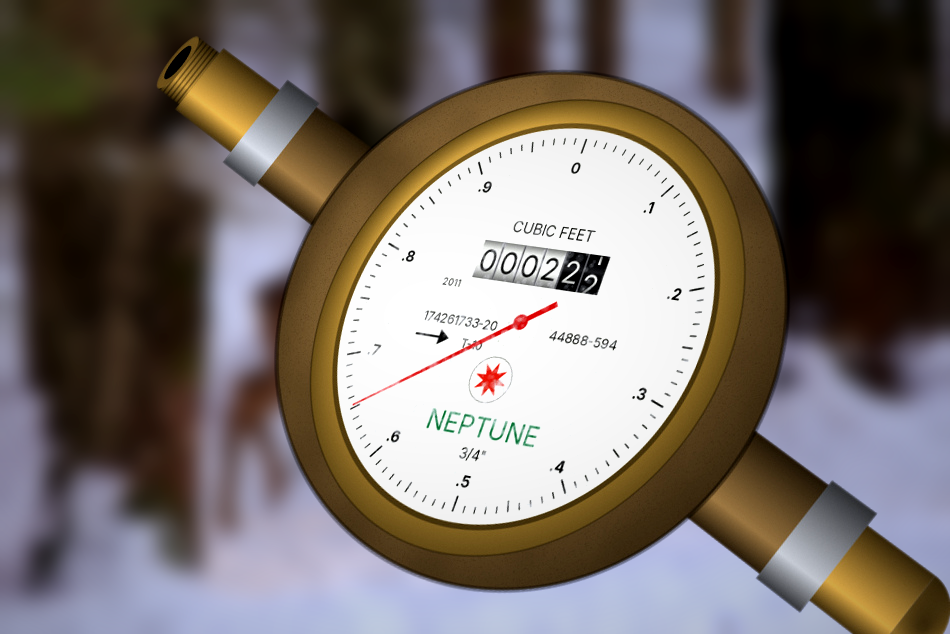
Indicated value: 221.65 ft³
